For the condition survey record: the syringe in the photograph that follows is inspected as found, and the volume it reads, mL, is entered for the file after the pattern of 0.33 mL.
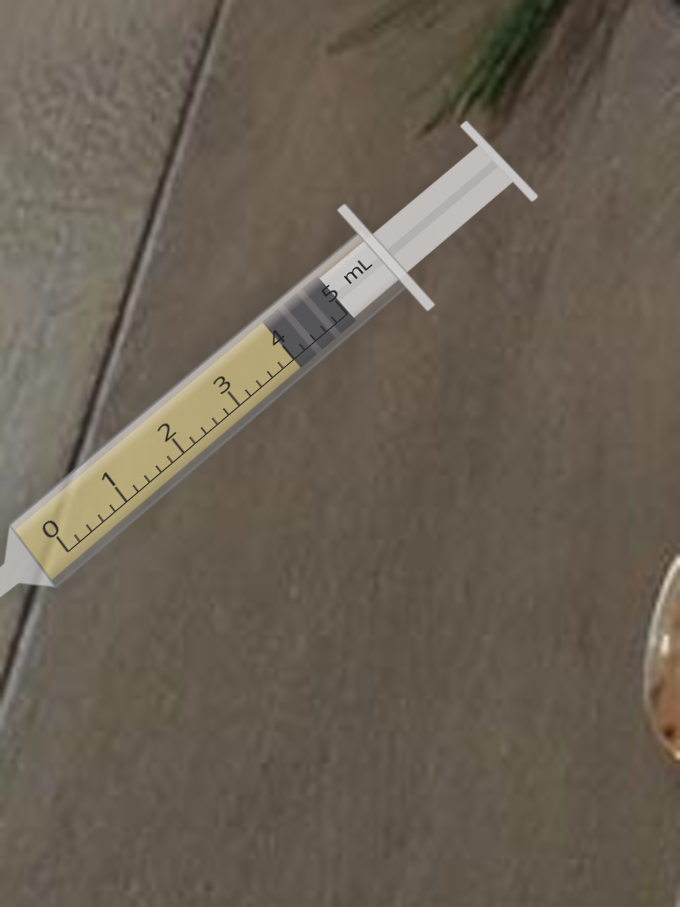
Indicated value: 4 mL
